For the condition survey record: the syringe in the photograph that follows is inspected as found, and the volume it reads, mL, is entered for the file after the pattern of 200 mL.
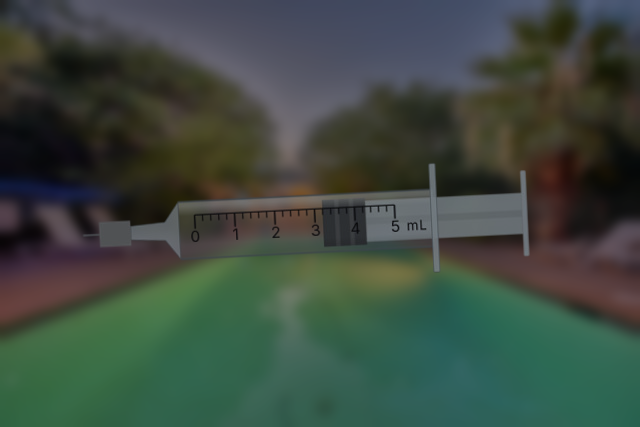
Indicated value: 3.2 mL
